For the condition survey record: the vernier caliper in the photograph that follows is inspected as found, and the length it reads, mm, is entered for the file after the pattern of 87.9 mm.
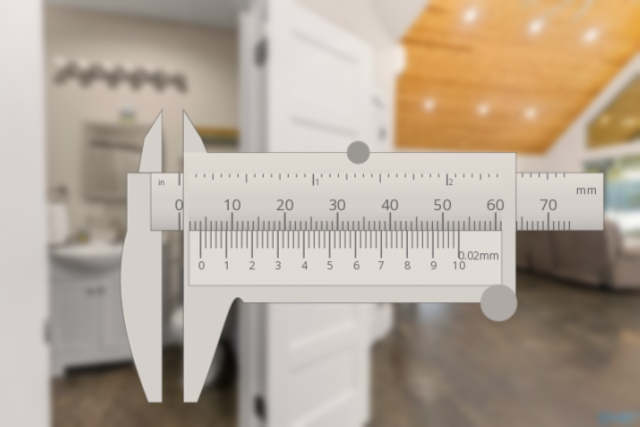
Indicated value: 4.0 mm
